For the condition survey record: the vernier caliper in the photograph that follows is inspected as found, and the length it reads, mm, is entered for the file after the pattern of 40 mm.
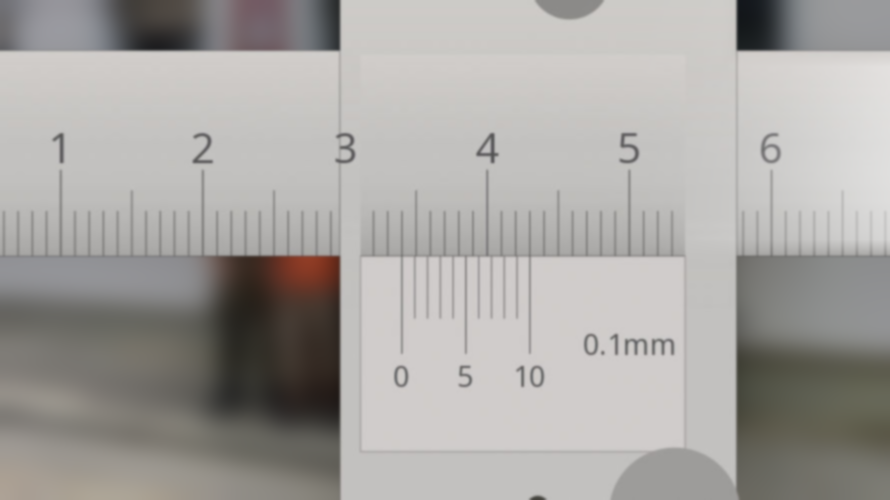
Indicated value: 34.0 mm
